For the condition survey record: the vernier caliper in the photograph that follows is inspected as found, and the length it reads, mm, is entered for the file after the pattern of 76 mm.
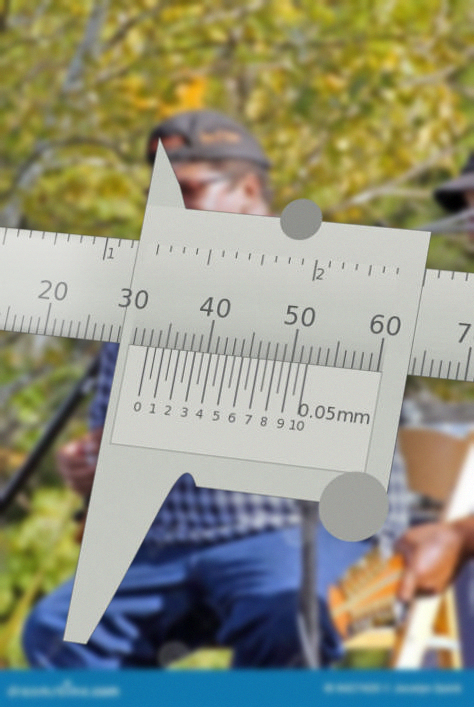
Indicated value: 32.8 mm
